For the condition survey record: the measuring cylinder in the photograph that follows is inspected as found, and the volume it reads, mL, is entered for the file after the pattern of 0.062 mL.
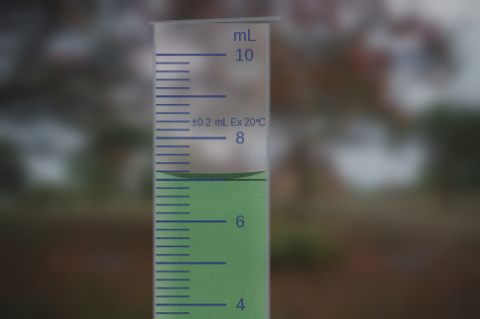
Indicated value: 7 mL
